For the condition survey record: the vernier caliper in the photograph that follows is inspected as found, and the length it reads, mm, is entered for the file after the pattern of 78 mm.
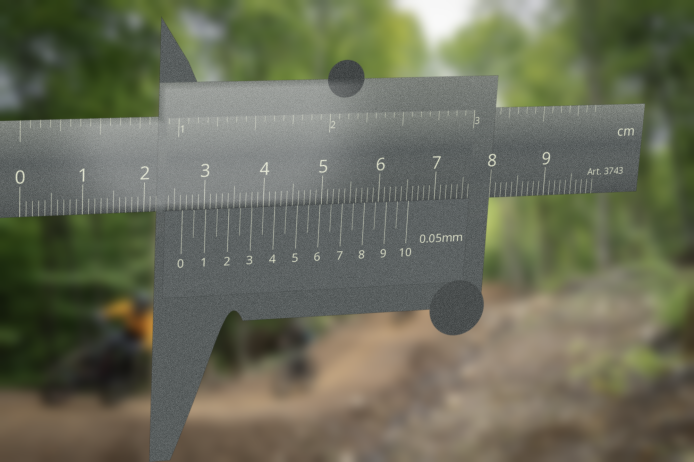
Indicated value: 26.4 mm
